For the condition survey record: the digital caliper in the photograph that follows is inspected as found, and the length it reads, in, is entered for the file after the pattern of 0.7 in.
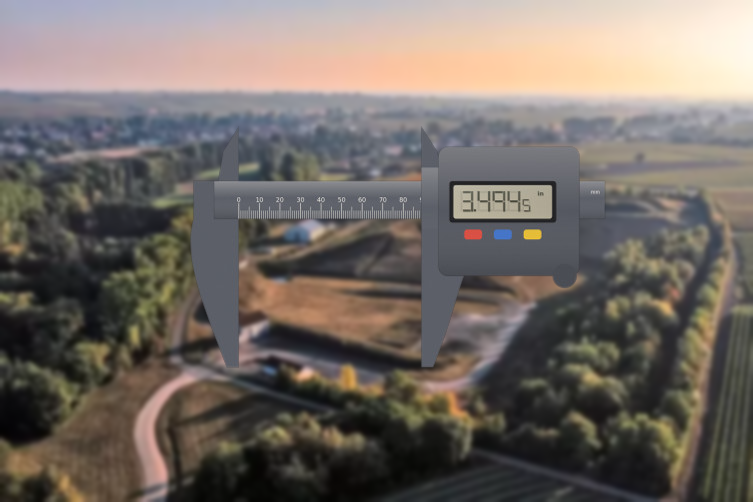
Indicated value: 3.4945 in
